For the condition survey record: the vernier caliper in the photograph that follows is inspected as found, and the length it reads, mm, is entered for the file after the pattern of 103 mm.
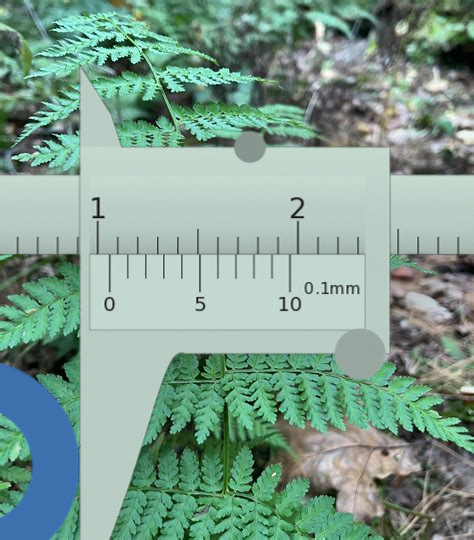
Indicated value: 10.6 mm
